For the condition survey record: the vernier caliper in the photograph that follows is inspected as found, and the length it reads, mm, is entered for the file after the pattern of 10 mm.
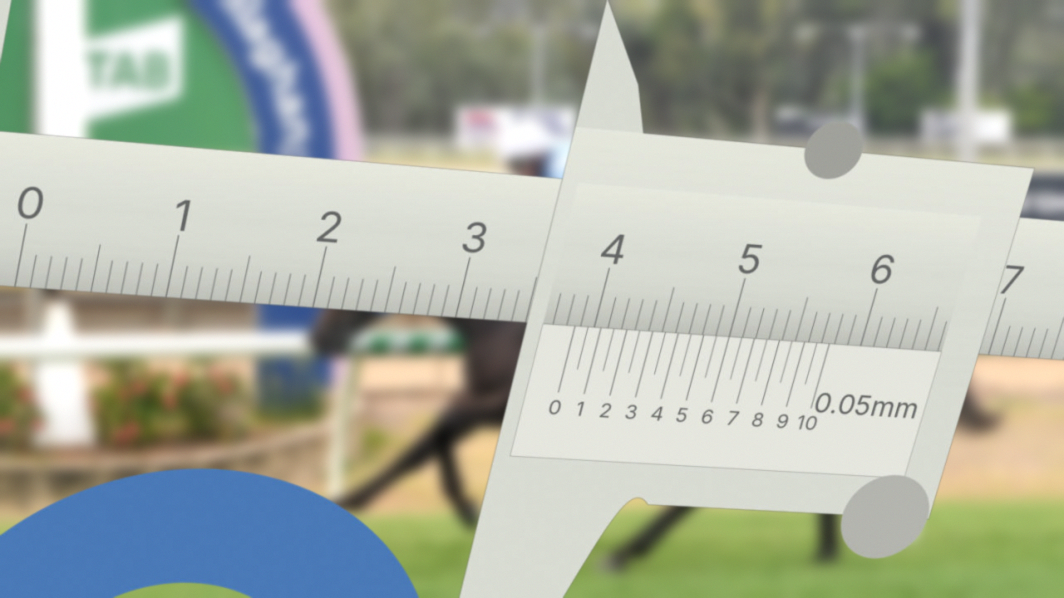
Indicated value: 38.6 mm
